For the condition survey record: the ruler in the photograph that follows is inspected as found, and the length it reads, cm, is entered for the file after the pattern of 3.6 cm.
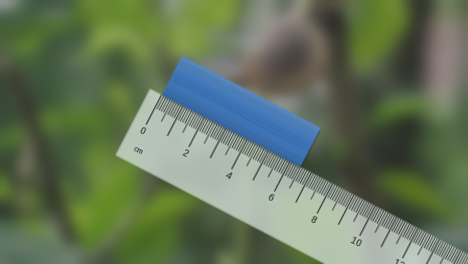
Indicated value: 6.5 cm
